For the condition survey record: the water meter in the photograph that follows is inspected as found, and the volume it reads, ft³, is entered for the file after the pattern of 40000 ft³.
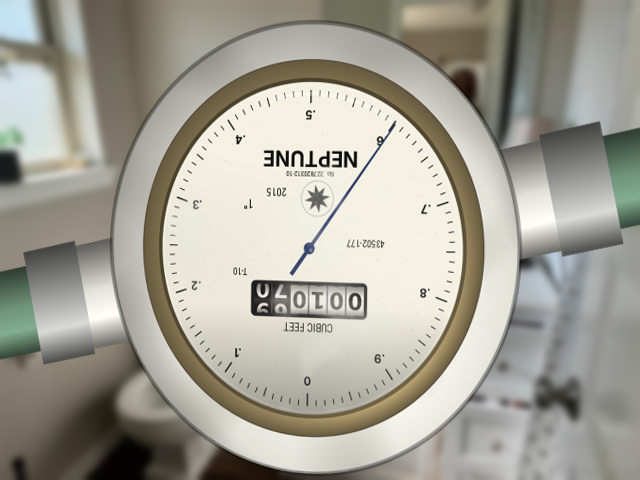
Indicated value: 1069.60 ft³
